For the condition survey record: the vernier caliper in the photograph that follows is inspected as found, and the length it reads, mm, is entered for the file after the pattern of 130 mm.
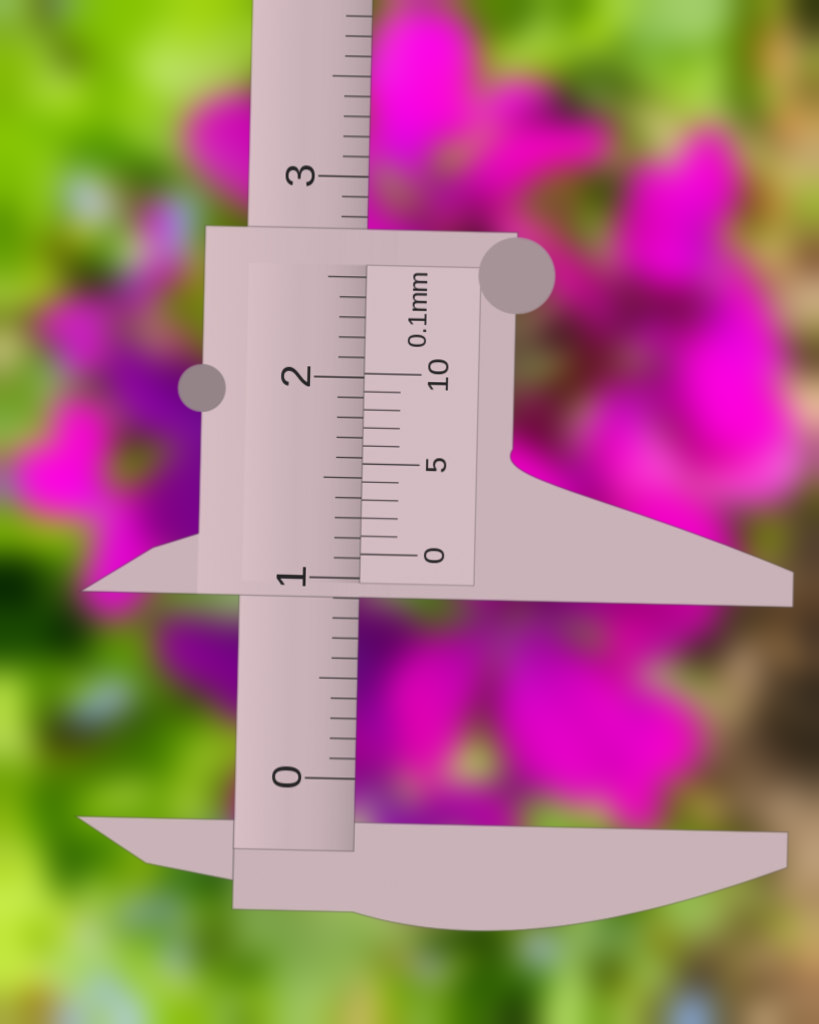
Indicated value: 11.2 mm
